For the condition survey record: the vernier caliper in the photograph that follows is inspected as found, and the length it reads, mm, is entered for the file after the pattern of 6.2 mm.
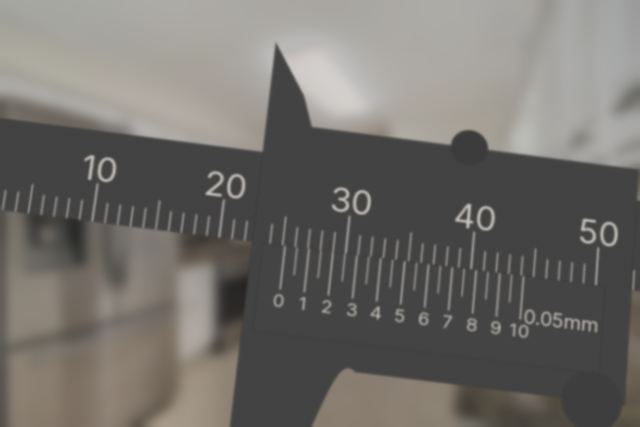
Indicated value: 25.2 mm
